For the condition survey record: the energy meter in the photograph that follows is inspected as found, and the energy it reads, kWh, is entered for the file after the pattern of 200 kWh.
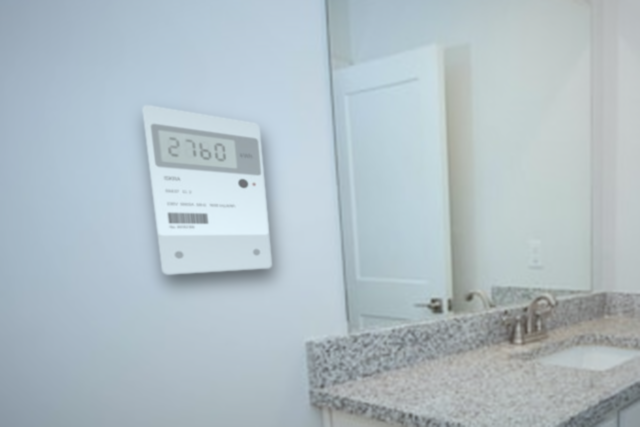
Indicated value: 2760 kWh
